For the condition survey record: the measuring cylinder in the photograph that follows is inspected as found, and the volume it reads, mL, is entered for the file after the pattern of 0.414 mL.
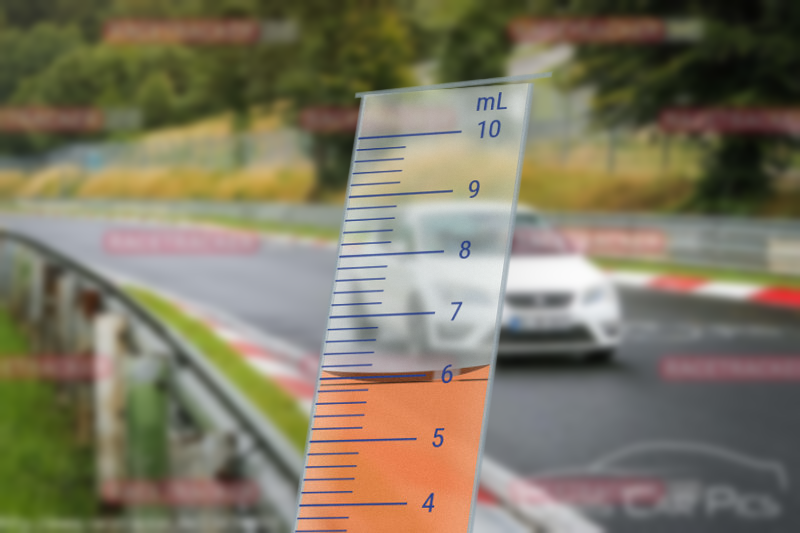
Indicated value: 5.9 mL
